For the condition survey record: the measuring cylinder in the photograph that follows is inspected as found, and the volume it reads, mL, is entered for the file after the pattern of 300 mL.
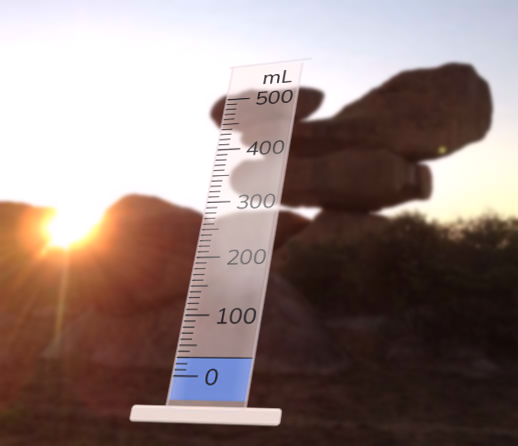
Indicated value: 30 mL
